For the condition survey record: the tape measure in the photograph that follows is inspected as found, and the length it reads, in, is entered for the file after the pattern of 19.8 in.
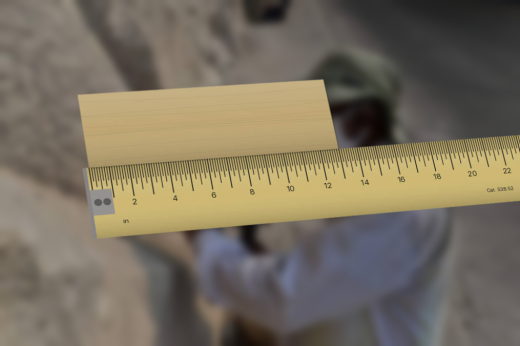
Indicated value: 13 in
